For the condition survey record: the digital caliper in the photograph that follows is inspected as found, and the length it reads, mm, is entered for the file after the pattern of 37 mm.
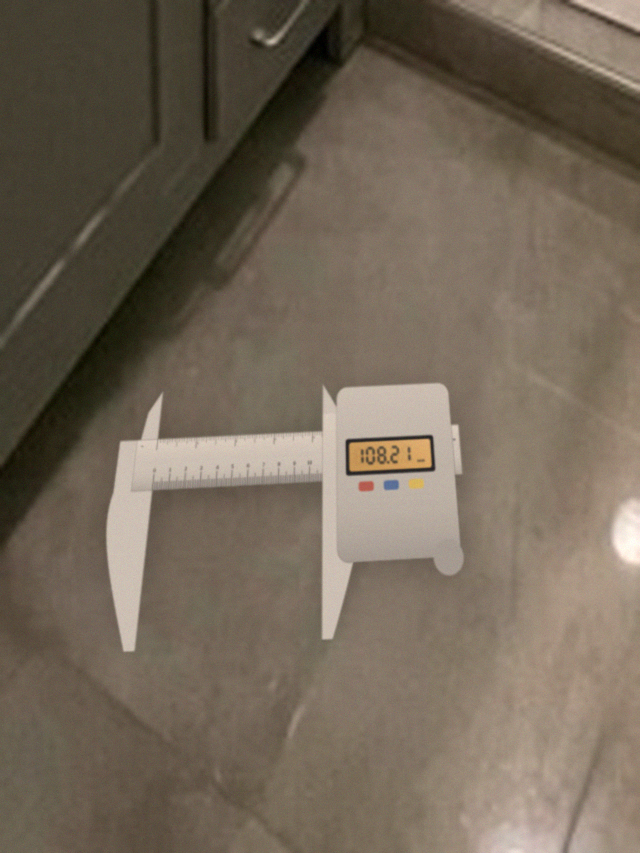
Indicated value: 108.21 mm
